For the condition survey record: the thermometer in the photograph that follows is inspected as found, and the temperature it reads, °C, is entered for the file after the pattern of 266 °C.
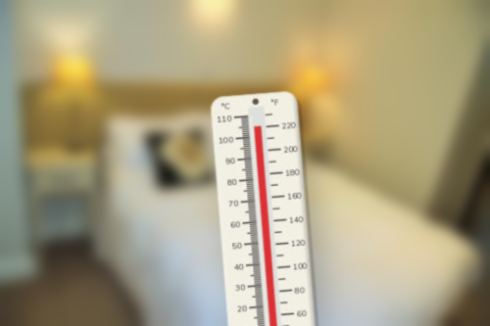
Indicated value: 105 °C
